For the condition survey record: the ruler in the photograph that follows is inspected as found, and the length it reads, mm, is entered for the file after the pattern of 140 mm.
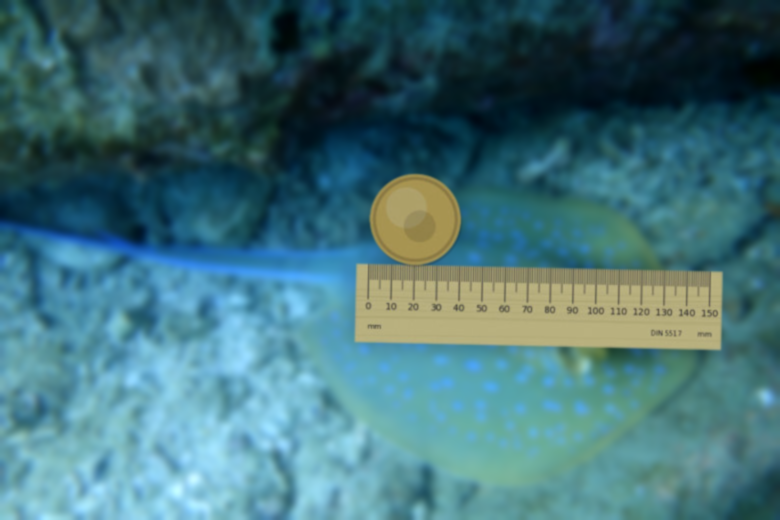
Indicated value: 40 mm
